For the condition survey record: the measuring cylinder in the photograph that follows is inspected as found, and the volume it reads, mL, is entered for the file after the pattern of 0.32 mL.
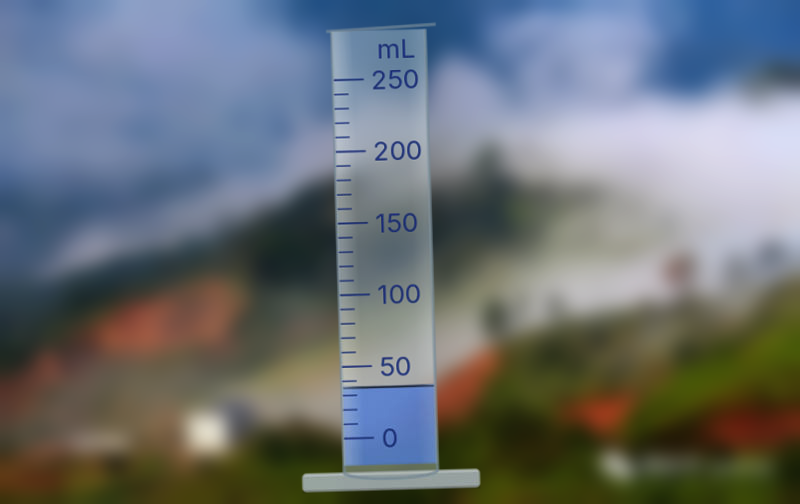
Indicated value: 35 mL
